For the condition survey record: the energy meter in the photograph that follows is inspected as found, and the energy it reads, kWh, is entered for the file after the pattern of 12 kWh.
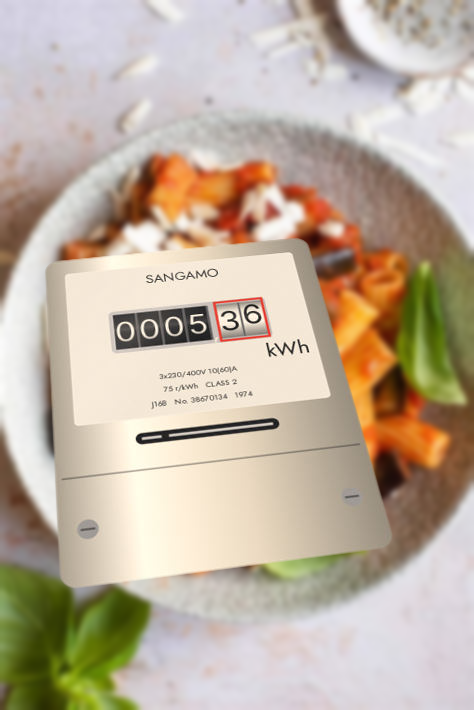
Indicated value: 5.36 kWh
